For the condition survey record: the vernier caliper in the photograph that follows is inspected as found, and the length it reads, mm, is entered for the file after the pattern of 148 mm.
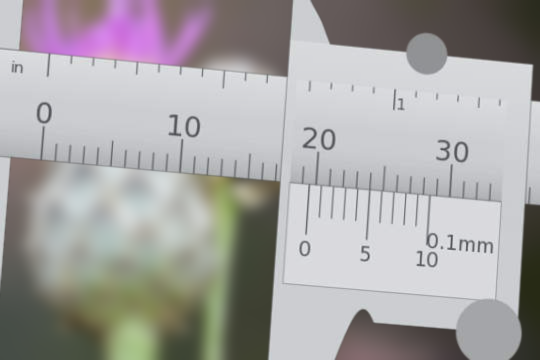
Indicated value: 19.5 mm
